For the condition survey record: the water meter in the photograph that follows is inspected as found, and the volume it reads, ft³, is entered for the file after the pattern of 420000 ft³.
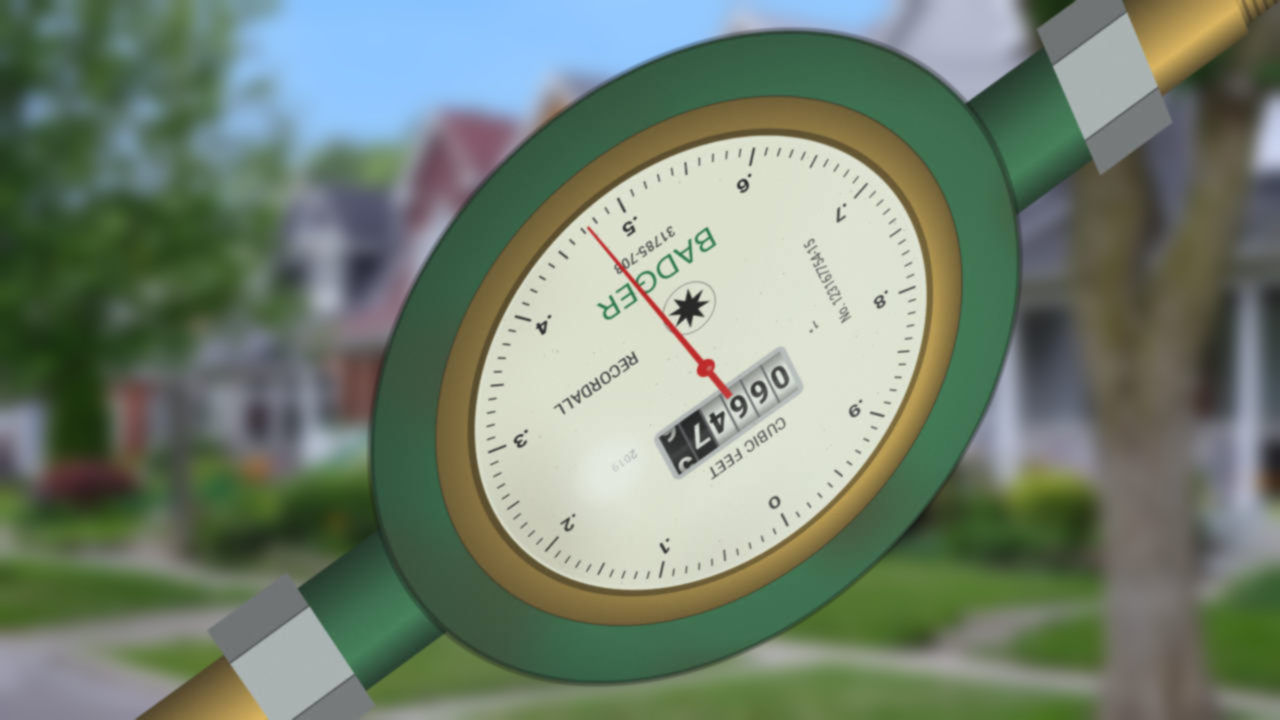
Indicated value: 66475.47 ft³
